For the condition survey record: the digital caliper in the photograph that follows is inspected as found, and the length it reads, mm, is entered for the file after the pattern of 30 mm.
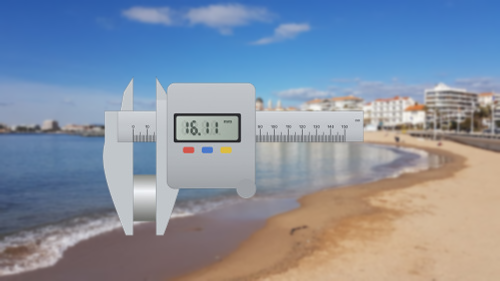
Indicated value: 16.11 mm
